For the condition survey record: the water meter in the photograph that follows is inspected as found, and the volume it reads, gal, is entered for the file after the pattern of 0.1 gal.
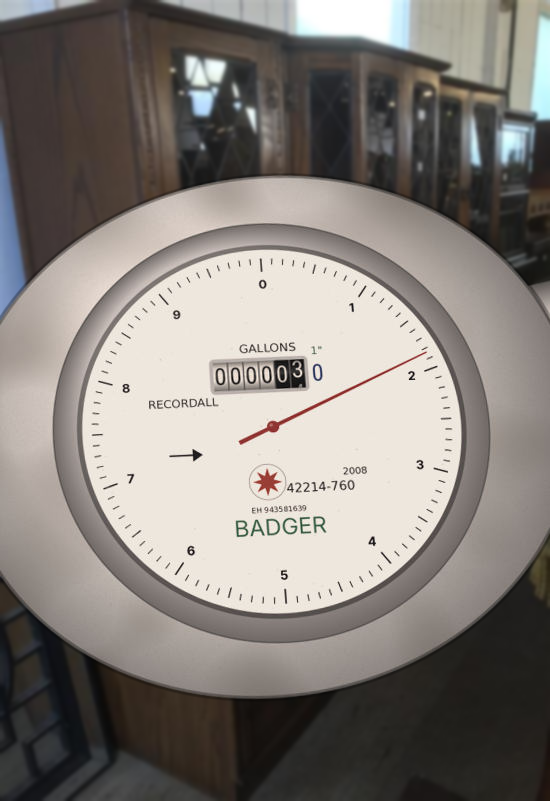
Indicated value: 31.8 gal
